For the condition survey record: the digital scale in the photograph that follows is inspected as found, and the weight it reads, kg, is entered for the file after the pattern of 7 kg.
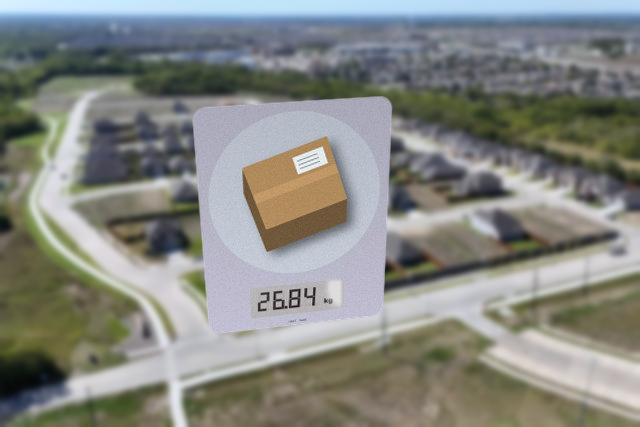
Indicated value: 26.84 kg
